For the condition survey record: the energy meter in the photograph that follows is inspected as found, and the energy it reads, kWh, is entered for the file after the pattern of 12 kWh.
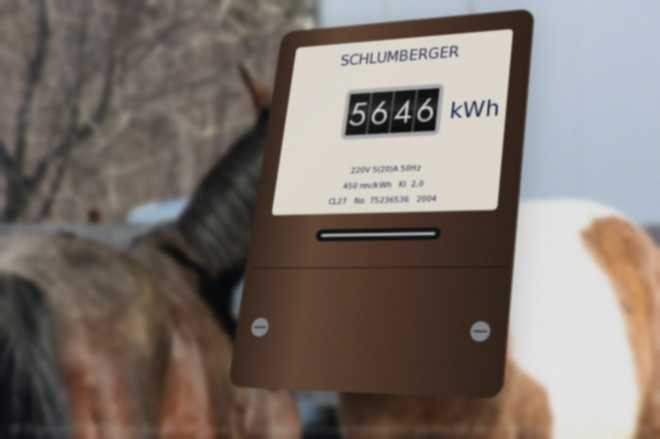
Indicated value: 5646 kWh
